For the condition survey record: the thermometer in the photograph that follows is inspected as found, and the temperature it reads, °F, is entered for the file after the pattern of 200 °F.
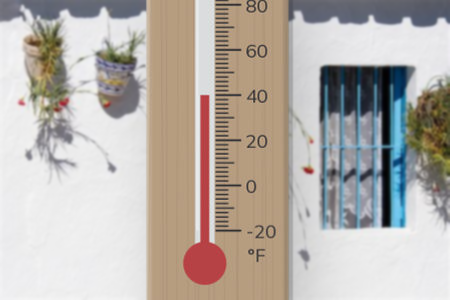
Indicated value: 40 °F
